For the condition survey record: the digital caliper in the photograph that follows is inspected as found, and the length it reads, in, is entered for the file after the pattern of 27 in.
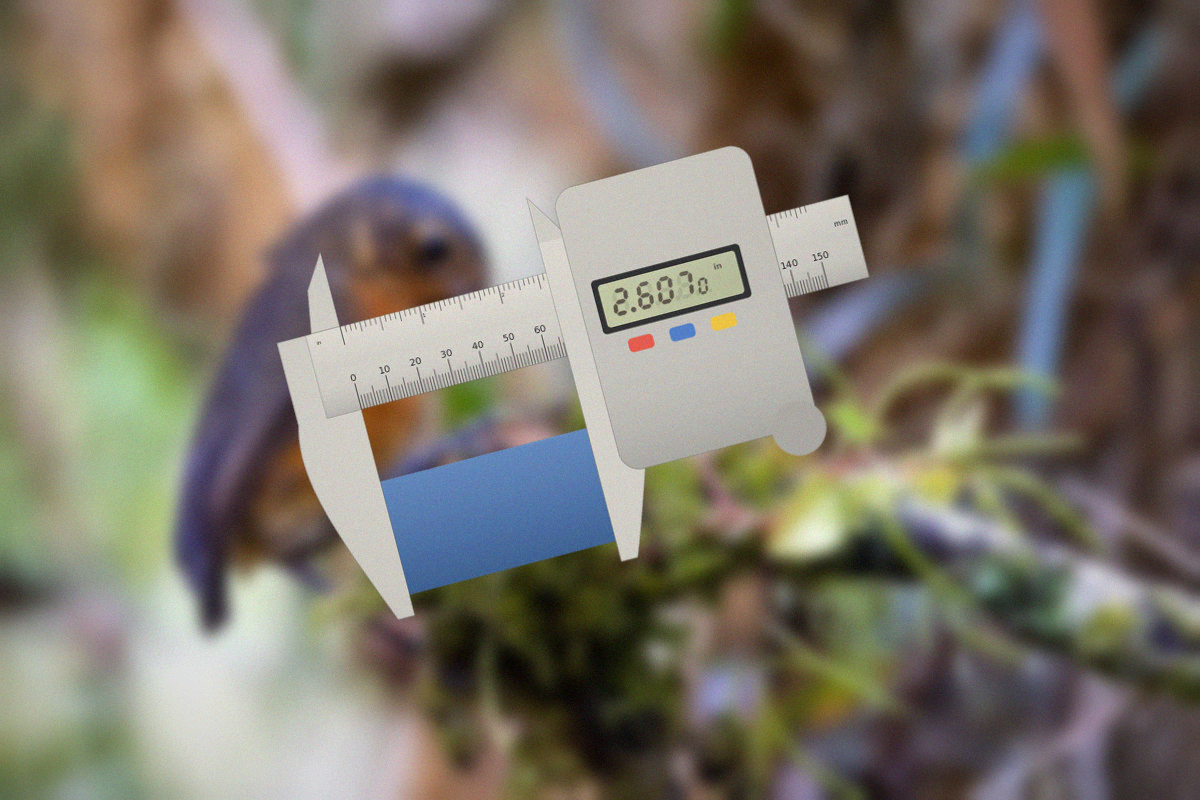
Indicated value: 2.6070 in
